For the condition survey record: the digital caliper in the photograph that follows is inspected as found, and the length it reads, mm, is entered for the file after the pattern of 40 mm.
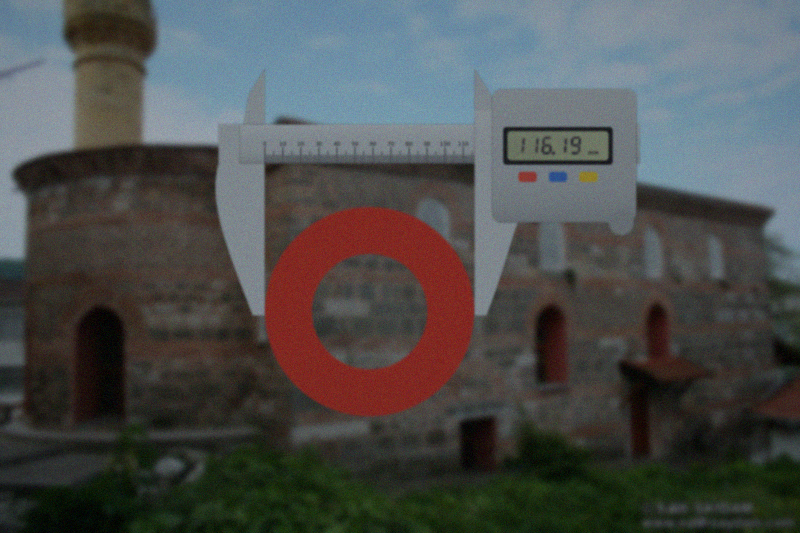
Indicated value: 116.19 mm
